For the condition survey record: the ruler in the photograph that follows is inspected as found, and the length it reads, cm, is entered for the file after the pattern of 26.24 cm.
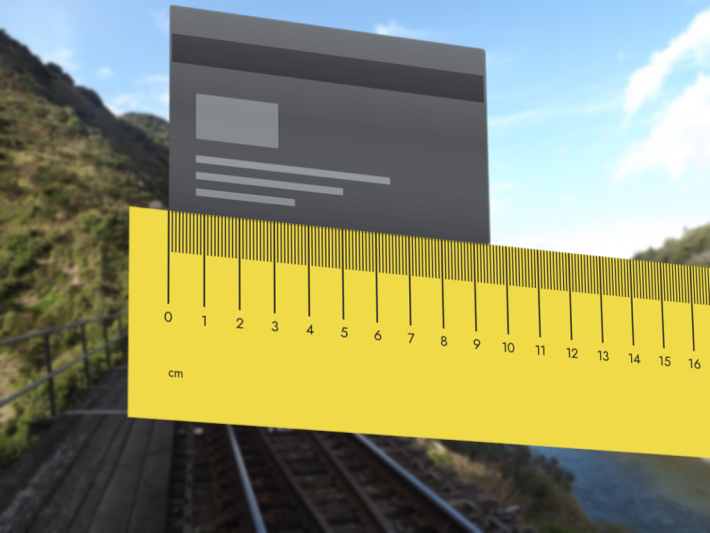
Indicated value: 9.5 cm
